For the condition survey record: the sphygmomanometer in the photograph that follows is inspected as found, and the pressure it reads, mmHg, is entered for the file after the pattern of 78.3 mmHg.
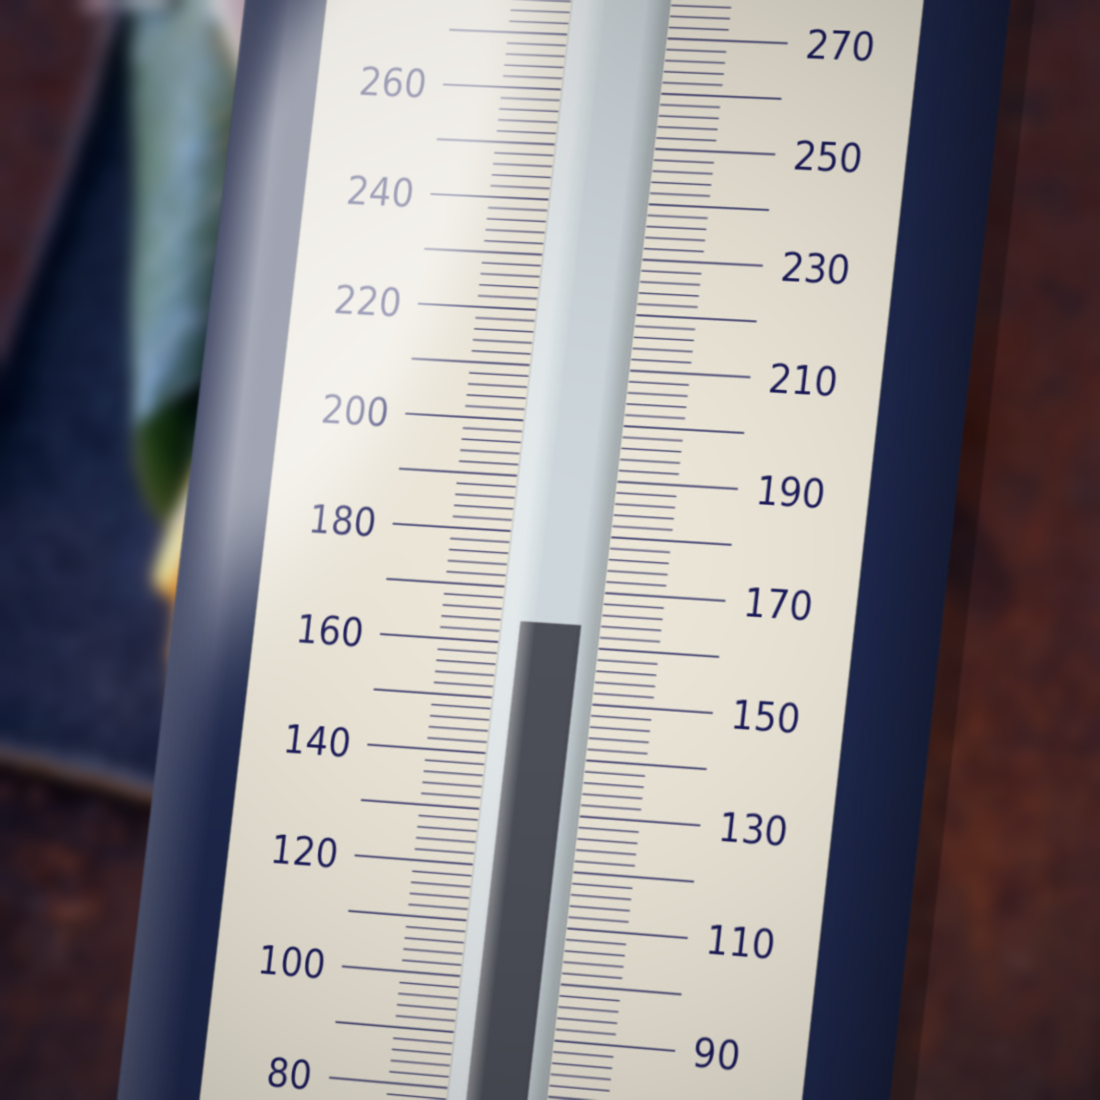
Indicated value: 164 mmHg
